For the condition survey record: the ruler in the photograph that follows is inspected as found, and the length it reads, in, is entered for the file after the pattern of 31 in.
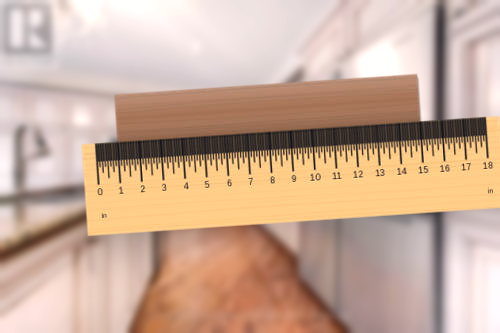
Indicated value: 14 in
